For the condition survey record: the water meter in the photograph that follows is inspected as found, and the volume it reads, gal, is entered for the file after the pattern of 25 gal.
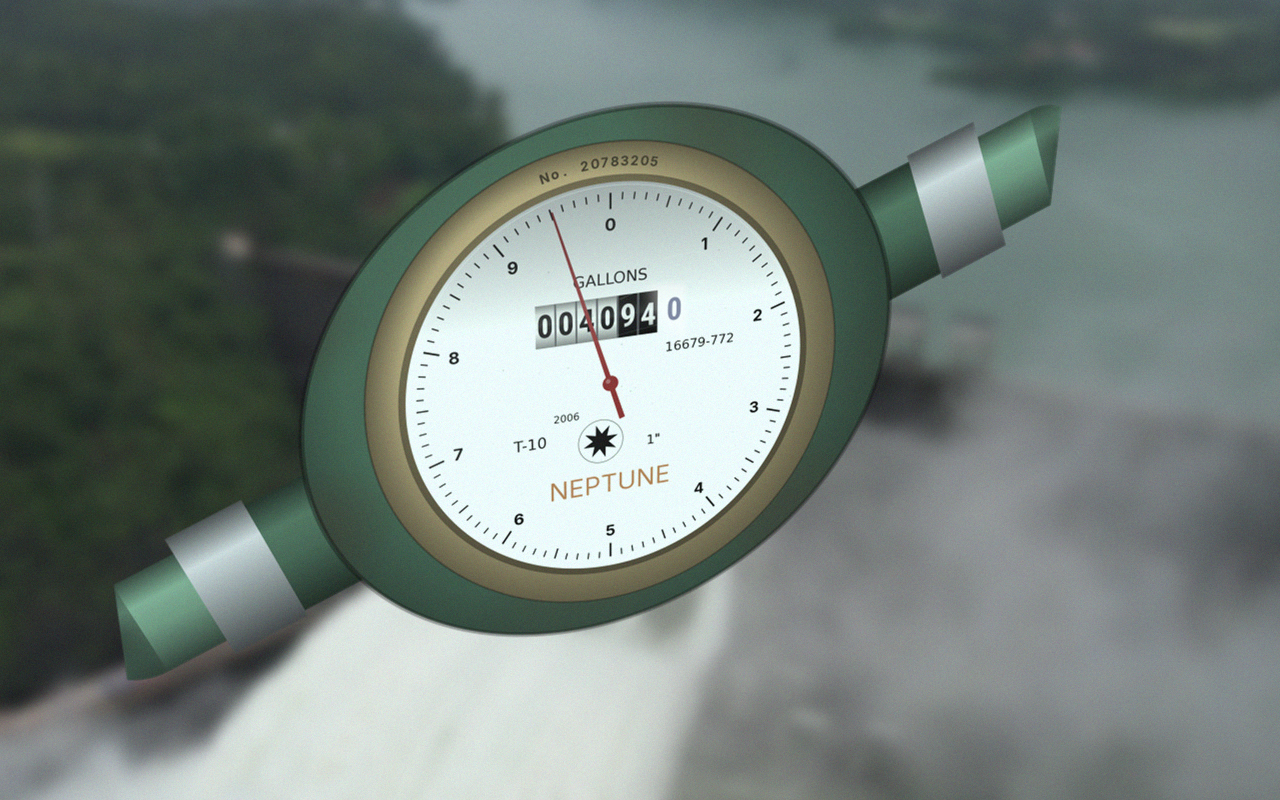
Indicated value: 40939.5 gal
